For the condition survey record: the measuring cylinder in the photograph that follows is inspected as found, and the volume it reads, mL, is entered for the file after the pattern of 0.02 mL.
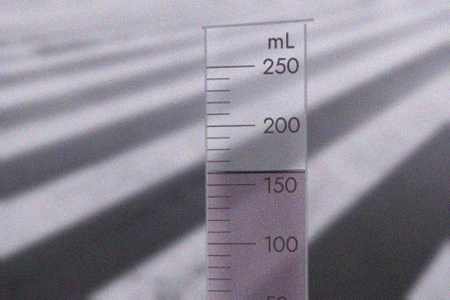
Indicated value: 160 mL
